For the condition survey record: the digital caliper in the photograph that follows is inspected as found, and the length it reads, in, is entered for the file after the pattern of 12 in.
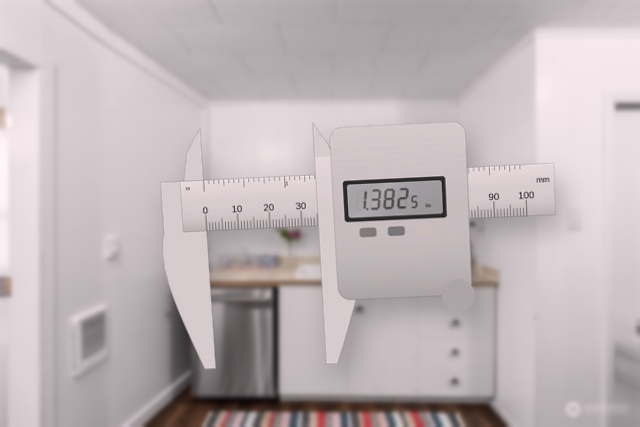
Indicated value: 1.3825 in
